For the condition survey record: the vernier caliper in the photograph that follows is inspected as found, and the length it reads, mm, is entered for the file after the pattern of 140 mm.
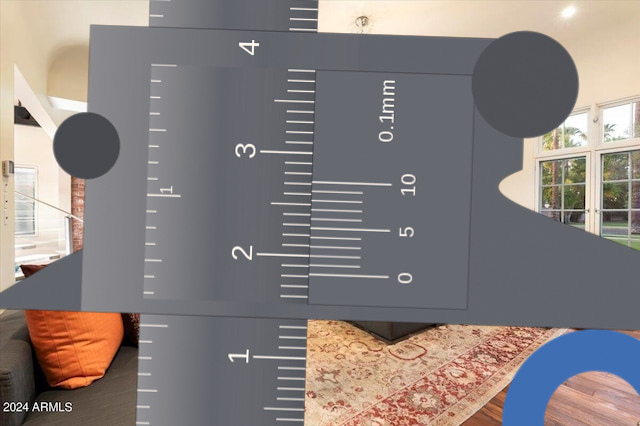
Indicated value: 18.2 mm
